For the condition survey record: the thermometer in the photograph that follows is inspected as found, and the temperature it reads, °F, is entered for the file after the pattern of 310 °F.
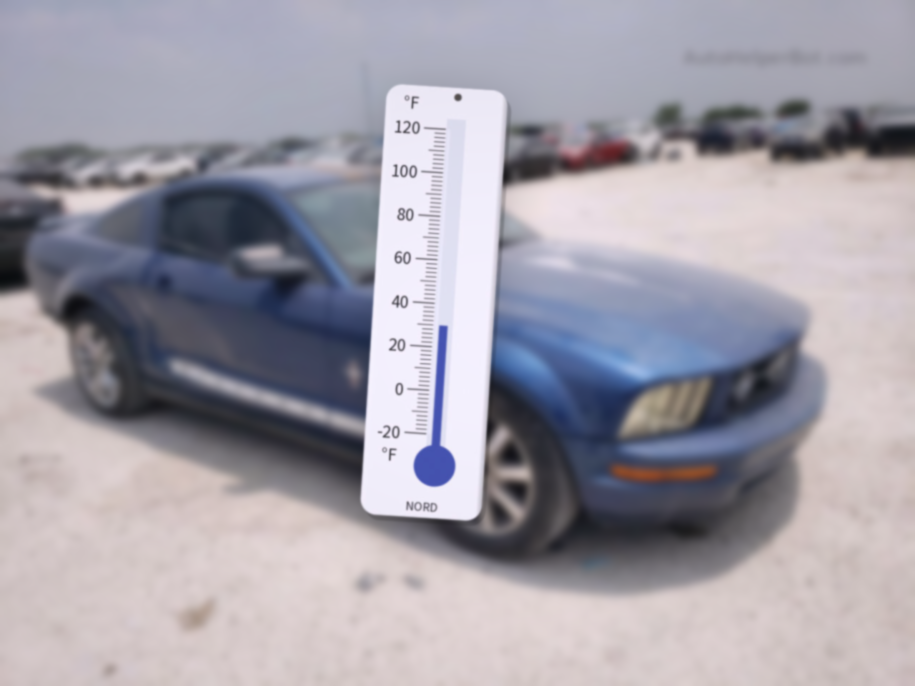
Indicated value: 30 °F
